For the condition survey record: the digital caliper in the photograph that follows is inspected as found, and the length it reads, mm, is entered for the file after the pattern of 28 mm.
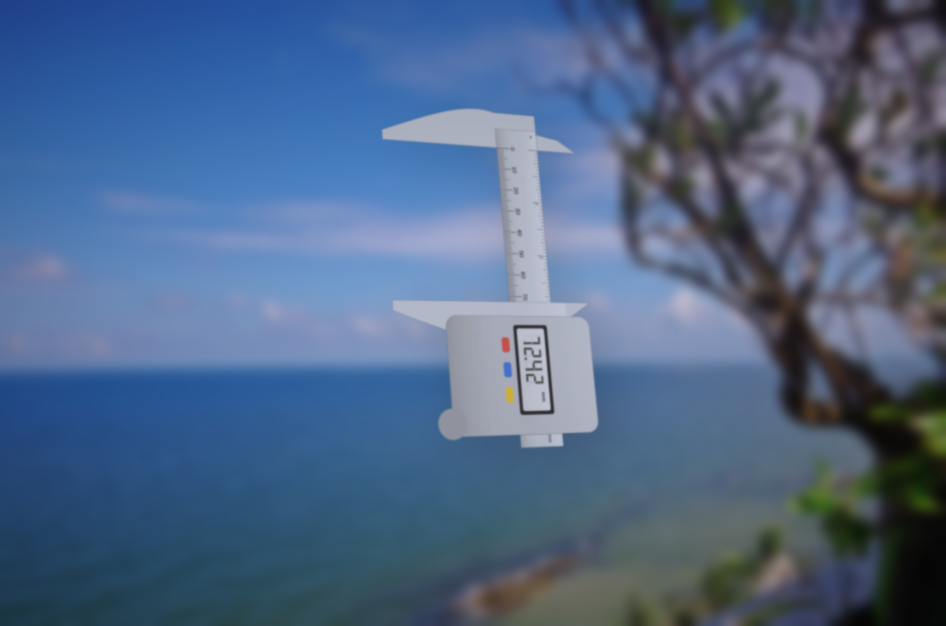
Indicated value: 72.42 mm
